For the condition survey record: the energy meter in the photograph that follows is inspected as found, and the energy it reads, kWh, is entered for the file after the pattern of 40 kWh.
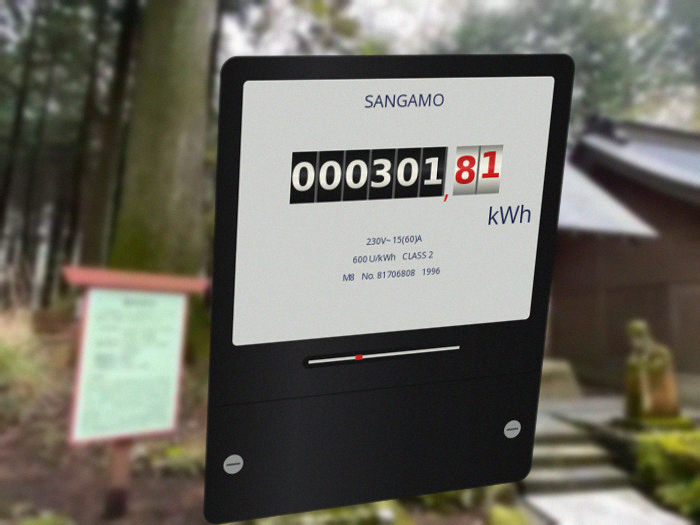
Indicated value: 301.81 kWh
